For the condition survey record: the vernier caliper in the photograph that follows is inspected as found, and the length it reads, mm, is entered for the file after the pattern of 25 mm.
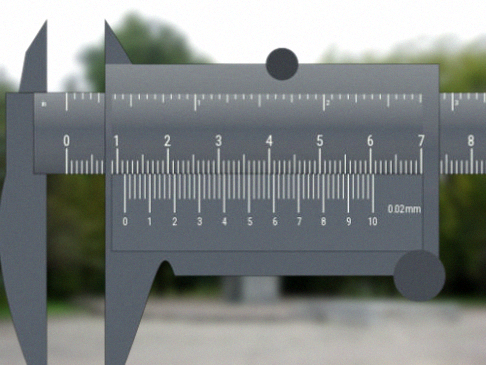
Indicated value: 11.5 mm
